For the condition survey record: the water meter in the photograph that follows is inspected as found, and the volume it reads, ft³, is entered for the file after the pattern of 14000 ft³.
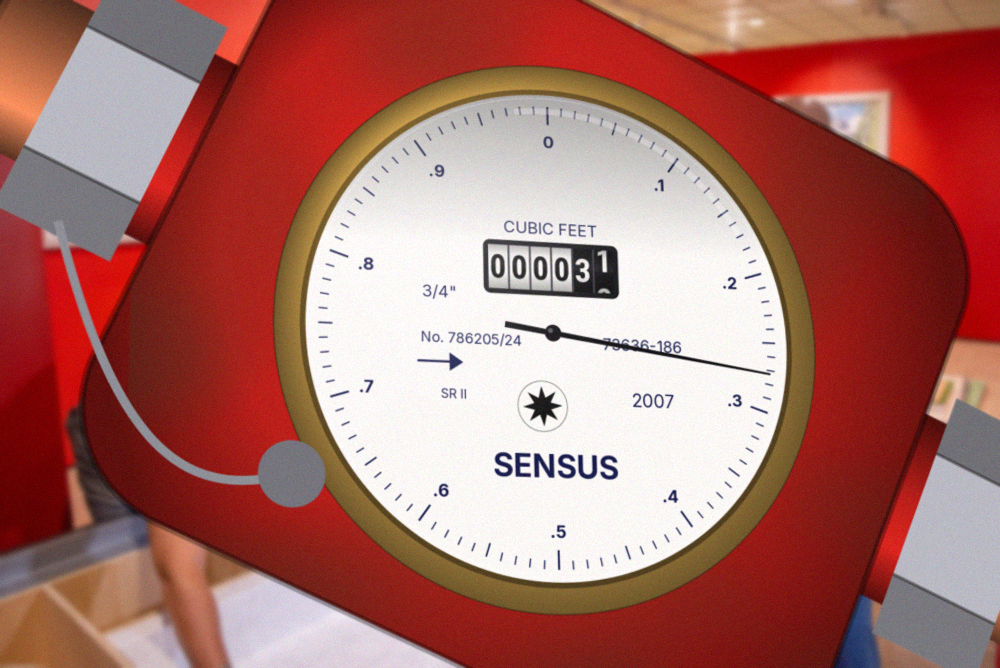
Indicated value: 31.27 ft³
